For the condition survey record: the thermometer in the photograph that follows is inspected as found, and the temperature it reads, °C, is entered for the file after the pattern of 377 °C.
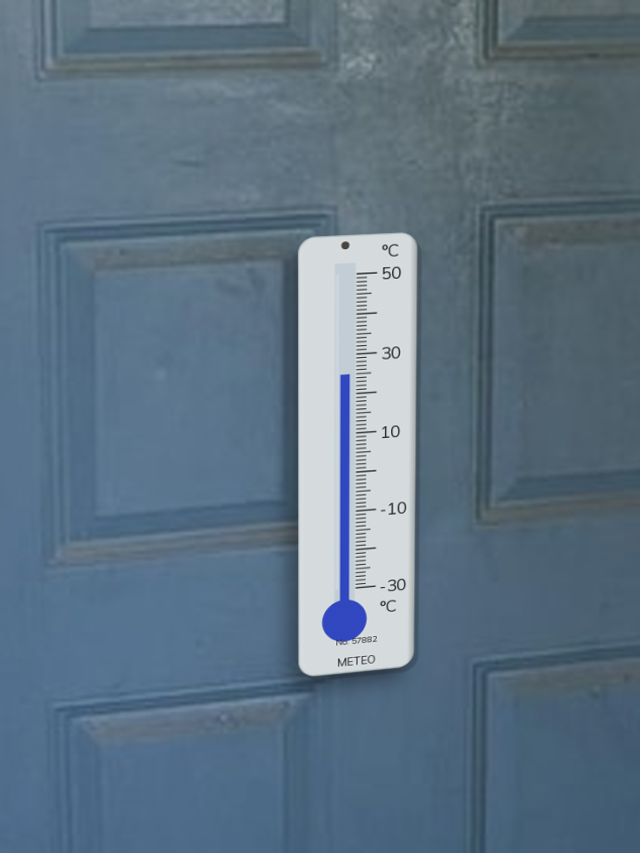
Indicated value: 25 °C
